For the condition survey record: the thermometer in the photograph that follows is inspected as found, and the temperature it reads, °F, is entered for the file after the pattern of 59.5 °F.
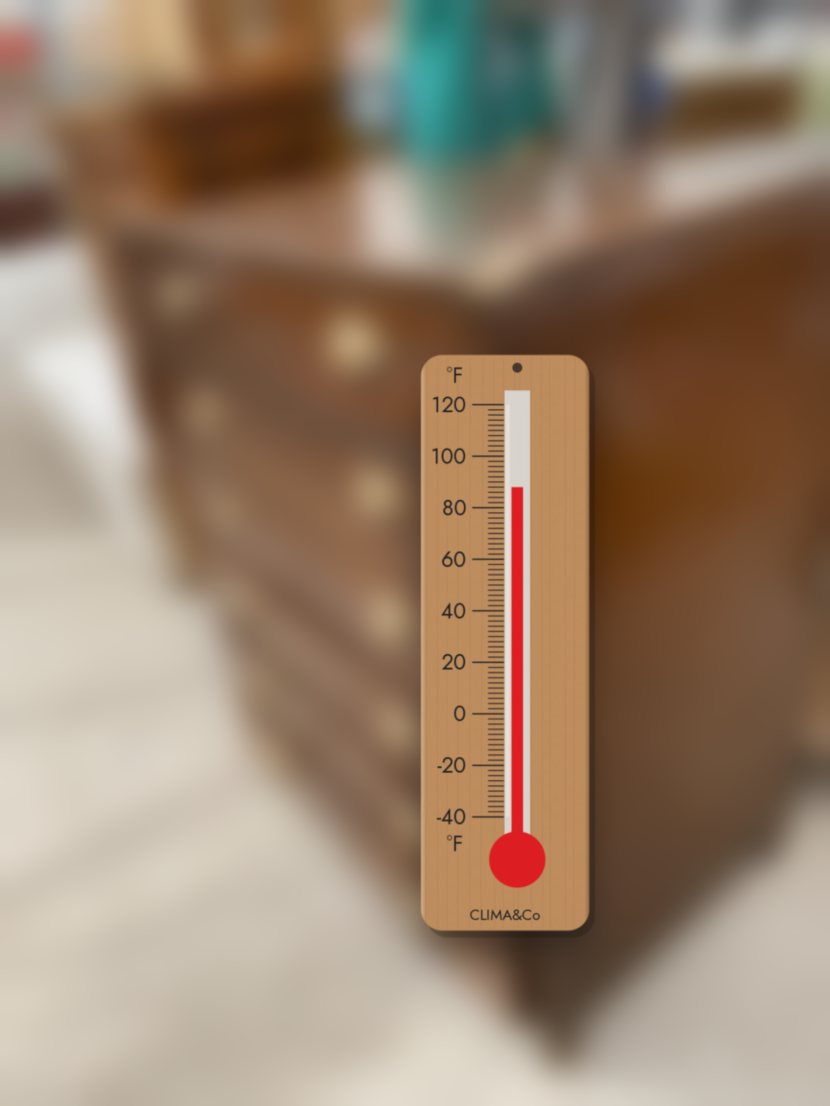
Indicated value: 88 °F
